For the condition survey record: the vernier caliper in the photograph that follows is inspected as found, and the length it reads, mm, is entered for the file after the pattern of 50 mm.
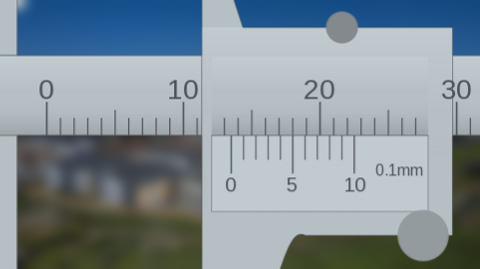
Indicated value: 13.5 mm
